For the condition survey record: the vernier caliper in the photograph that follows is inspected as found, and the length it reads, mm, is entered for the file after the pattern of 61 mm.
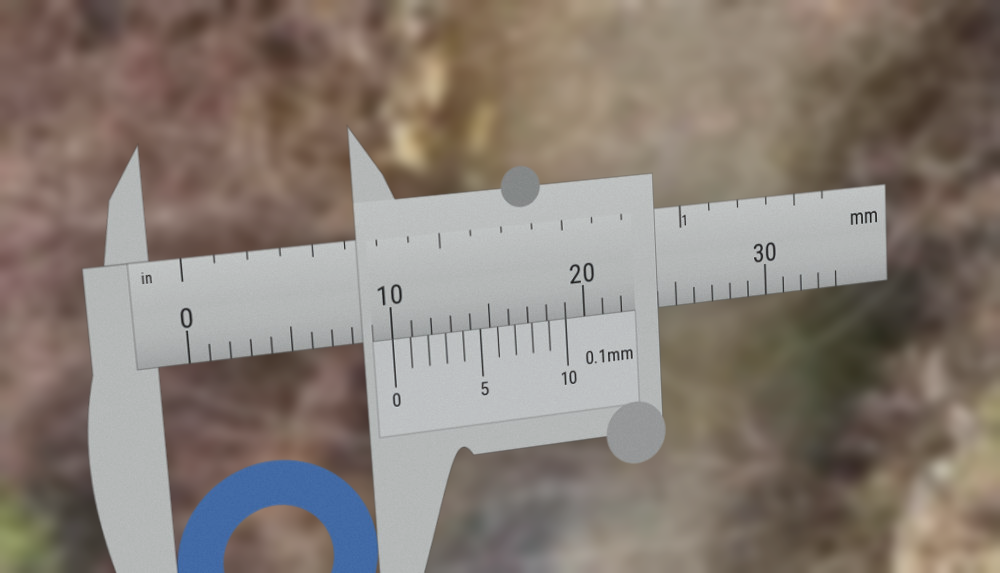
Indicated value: 10.0 mm
